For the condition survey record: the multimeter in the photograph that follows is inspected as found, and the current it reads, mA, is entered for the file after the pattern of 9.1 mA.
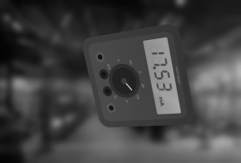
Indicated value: 17.53 mA
